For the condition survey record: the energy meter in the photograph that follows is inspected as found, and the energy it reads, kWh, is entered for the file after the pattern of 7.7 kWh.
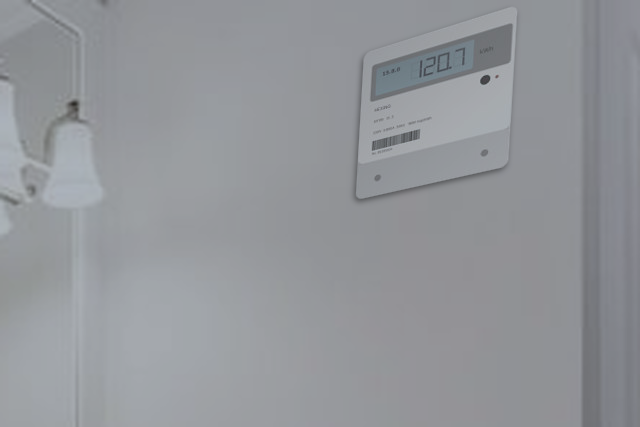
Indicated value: 120.7 kWh
